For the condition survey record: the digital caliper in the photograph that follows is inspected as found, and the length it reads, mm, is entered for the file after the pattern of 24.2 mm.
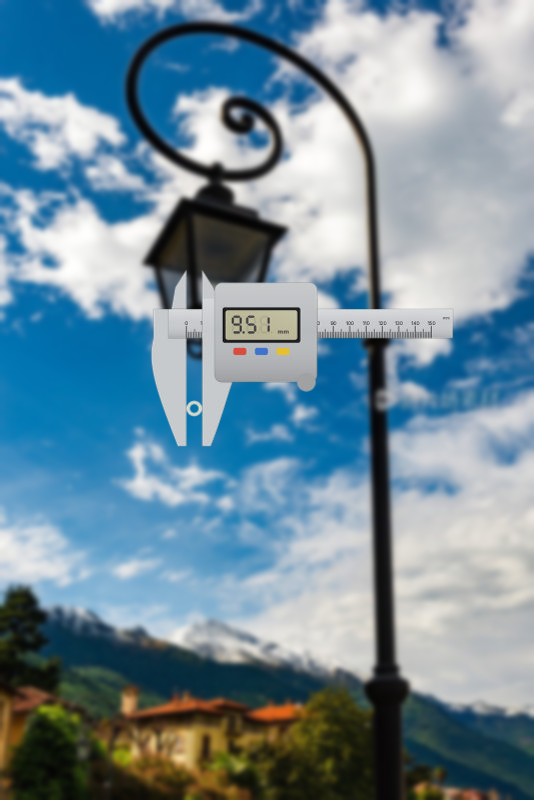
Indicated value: 9.51 mm
